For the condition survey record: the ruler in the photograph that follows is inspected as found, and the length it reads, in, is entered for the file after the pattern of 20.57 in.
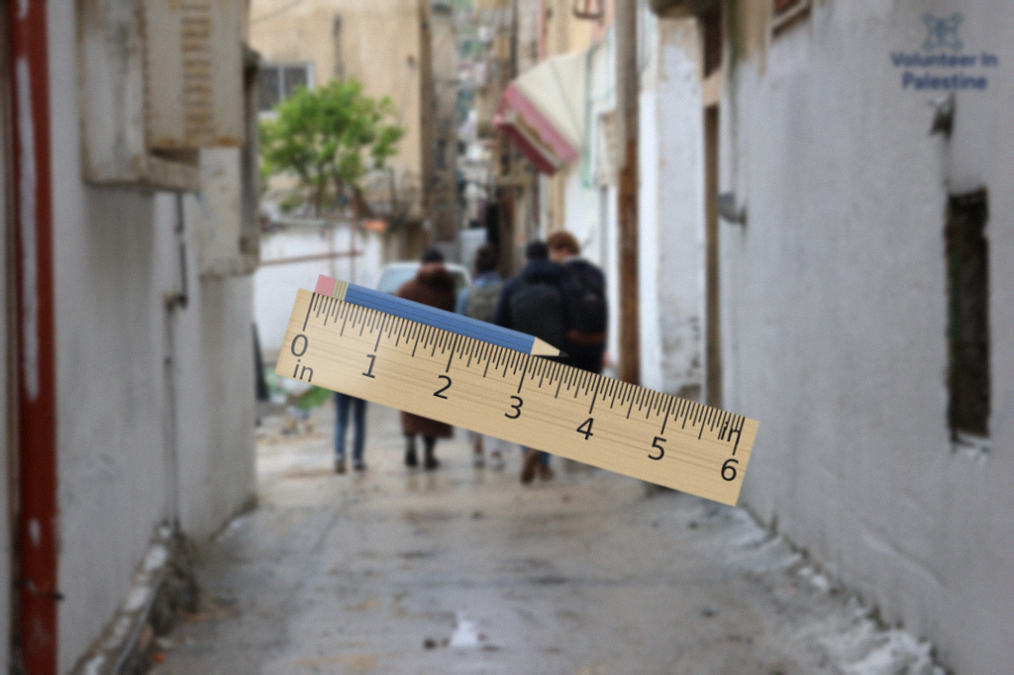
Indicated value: 3.5 in
